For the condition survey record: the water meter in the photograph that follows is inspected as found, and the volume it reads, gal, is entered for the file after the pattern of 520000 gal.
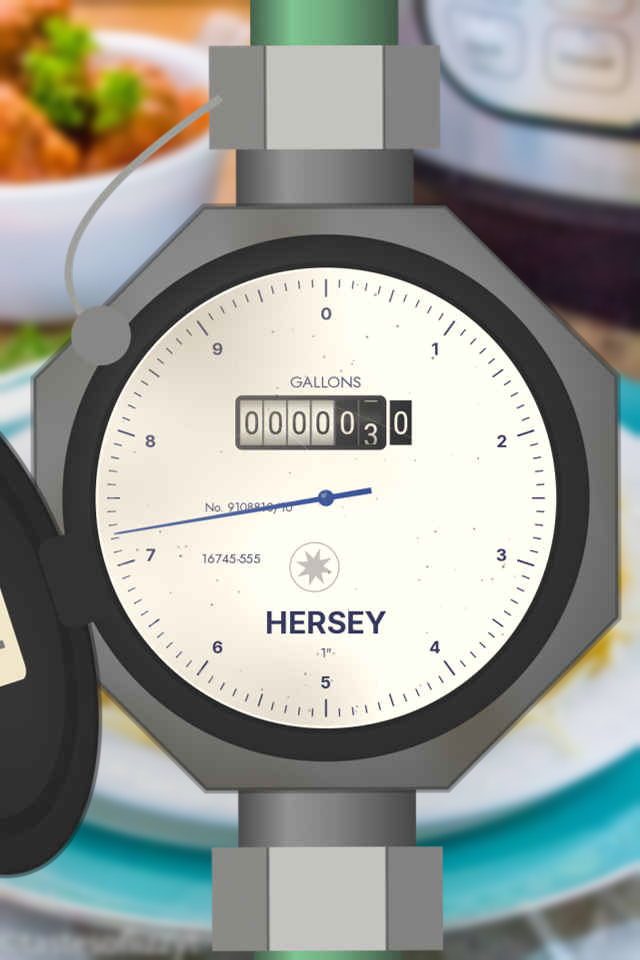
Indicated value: 27.2 gal
